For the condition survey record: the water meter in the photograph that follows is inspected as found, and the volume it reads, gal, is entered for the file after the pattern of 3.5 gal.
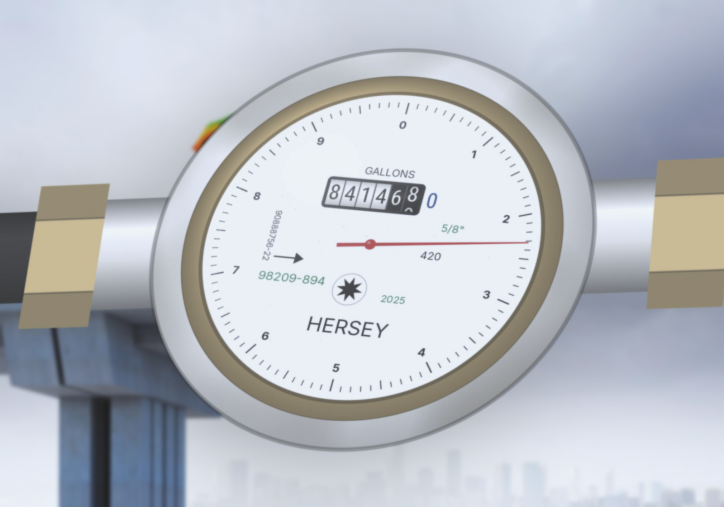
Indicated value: 8414682.3 gal
